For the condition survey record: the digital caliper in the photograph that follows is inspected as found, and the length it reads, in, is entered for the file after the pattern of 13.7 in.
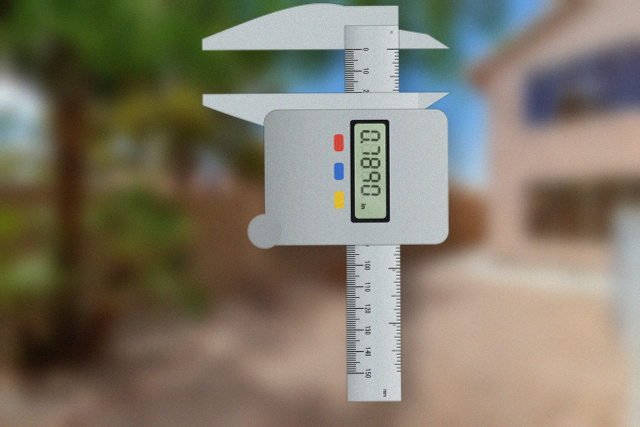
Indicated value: 0.7890 in
